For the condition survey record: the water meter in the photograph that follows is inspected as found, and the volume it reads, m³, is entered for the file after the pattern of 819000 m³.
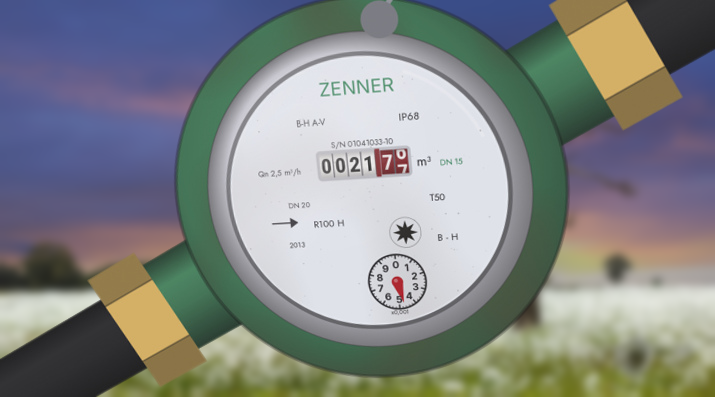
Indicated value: 21.764 m³
